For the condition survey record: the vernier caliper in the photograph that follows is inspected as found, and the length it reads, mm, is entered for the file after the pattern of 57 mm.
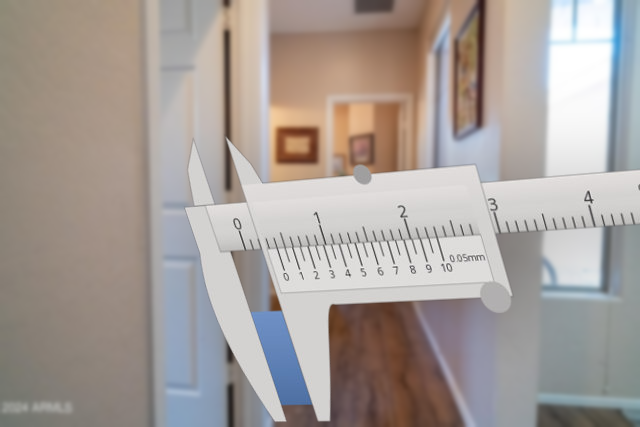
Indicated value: 4.0 mm
